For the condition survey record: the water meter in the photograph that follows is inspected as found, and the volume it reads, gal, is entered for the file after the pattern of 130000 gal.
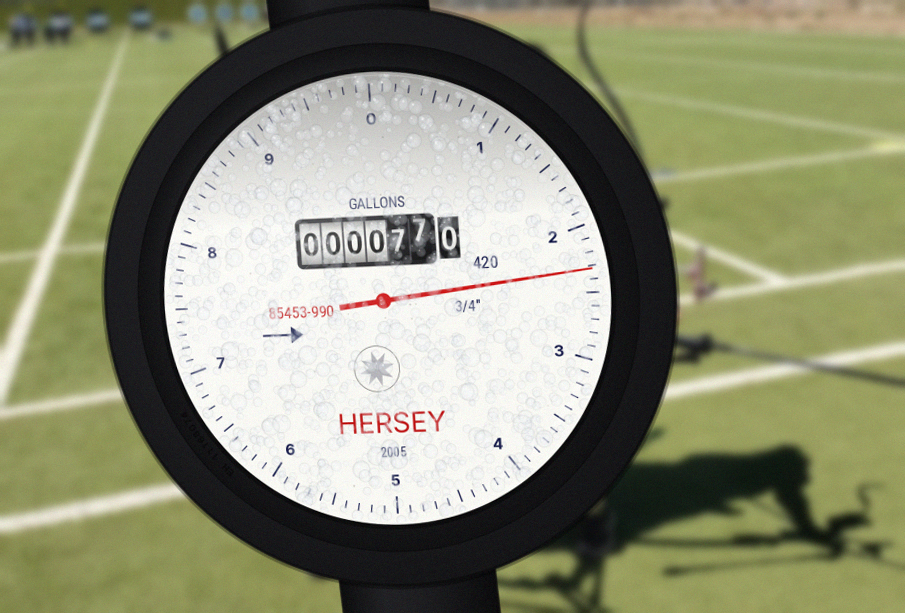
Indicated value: 772.3 gal
